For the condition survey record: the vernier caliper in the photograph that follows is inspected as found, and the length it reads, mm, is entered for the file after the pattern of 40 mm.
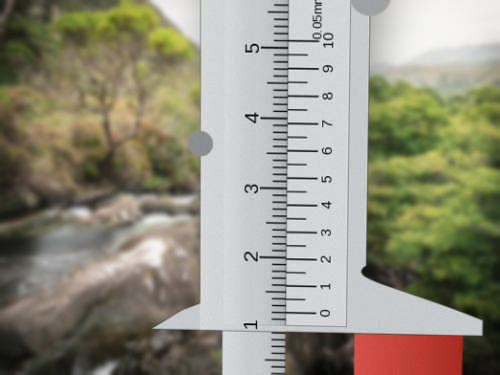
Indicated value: 12.0 mm
